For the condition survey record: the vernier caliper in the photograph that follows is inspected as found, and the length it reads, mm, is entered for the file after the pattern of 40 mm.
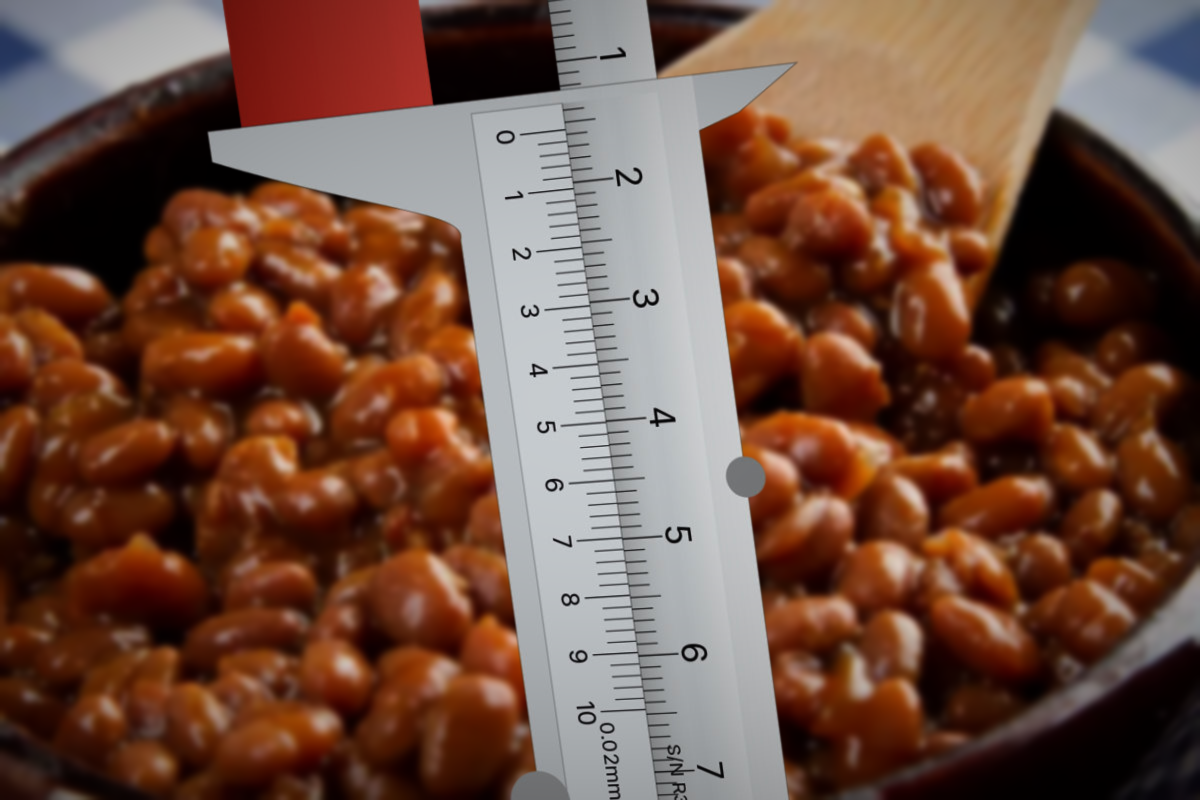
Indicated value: 15.6 mm
